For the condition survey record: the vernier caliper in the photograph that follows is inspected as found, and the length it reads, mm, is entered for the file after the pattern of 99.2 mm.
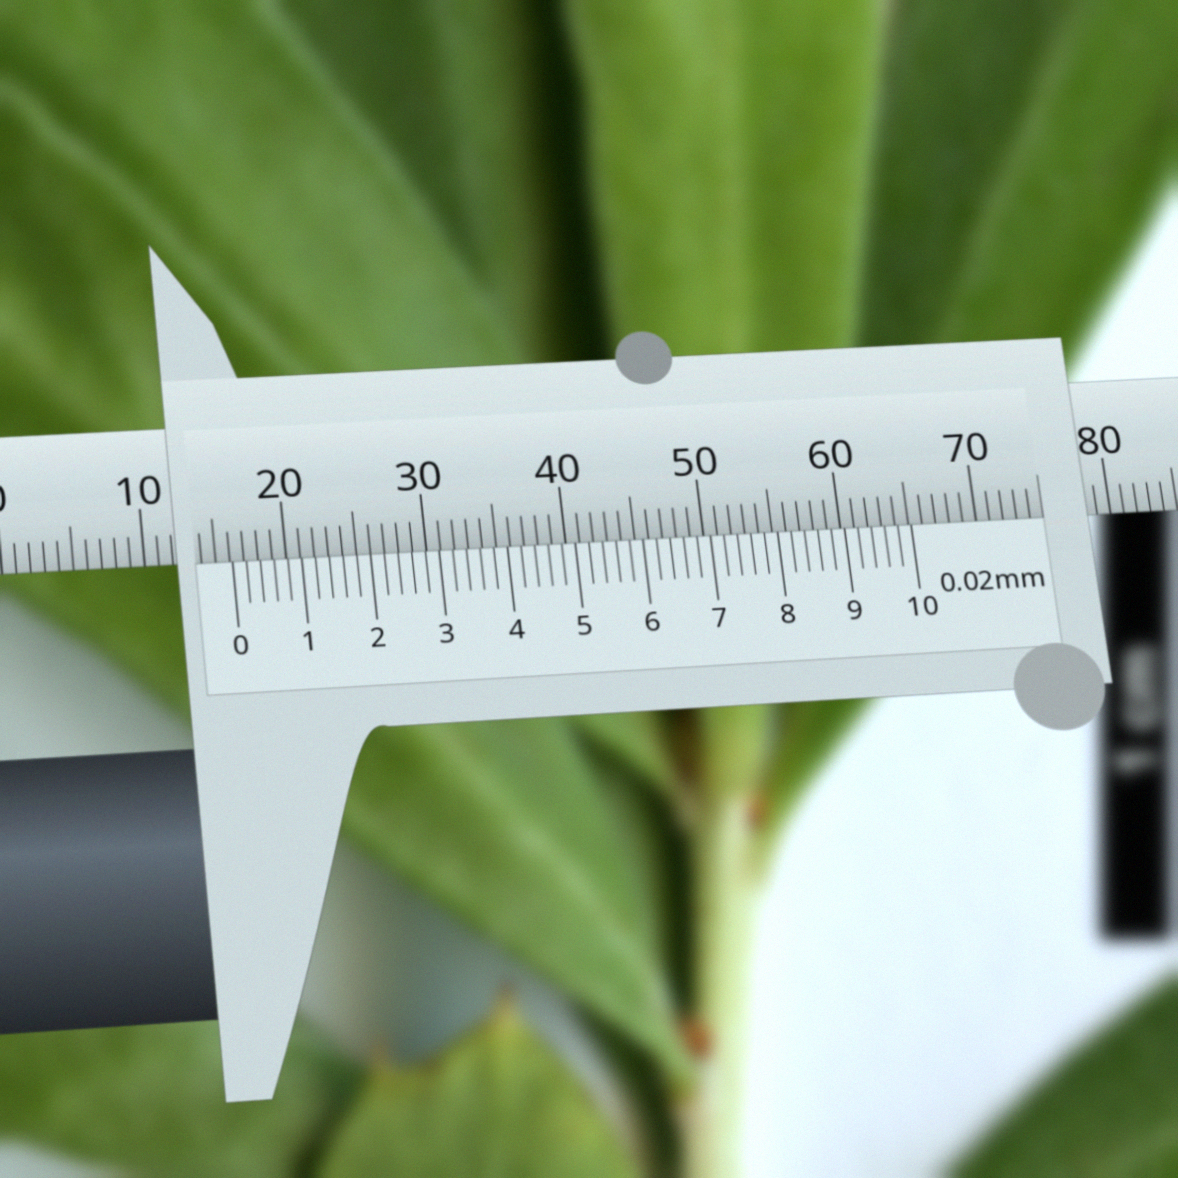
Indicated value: 16.2 mm
